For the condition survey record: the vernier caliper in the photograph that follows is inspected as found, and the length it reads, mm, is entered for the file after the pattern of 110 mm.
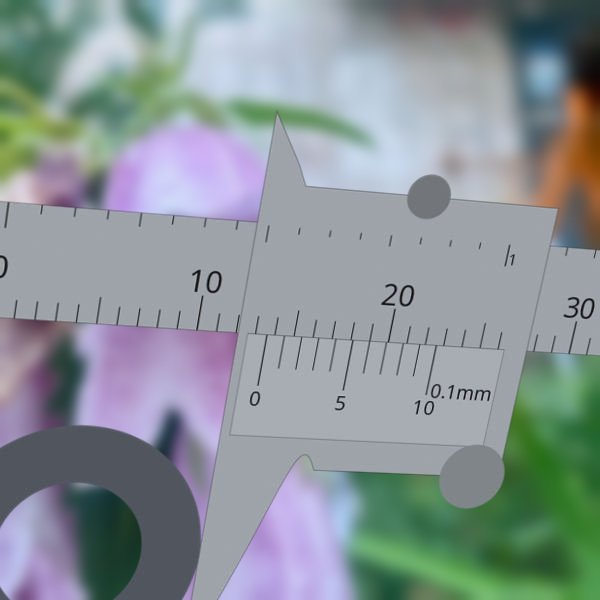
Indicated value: 13.6 mm
